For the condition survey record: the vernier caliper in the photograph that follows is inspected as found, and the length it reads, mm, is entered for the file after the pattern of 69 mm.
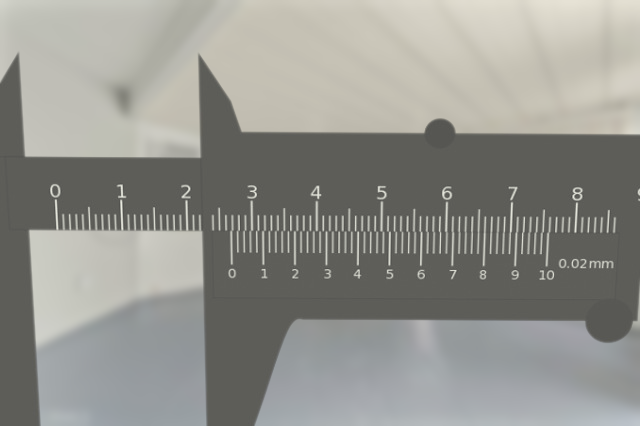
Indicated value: 26.8 mm
